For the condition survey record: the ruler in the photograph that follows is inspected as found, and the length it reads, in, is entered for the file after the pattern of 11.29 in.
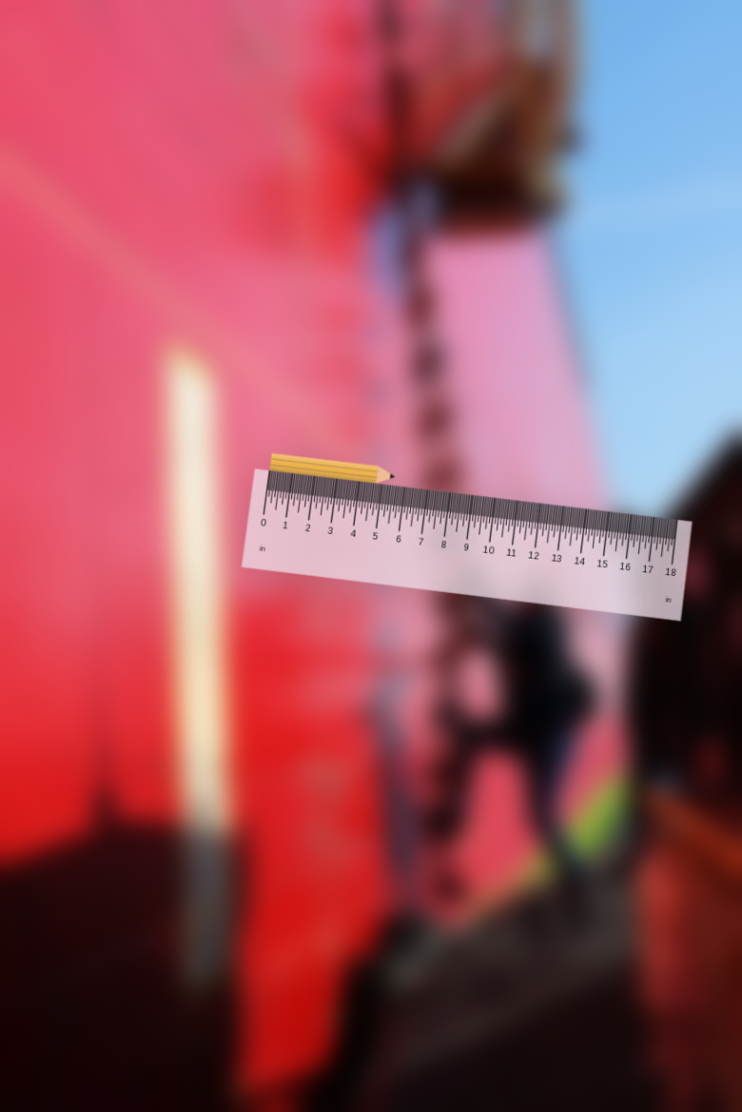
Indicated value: 5.5 in
